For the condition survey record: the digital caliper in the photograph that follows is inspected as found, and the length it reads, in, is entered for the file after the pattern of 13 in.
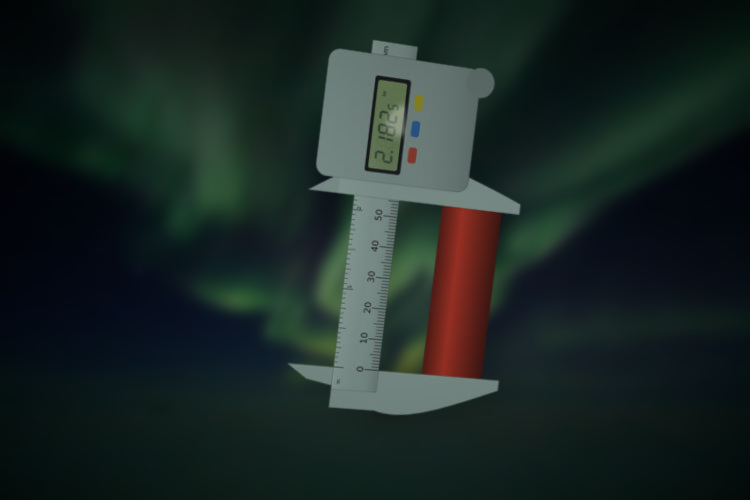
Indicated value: 2.1825 in
